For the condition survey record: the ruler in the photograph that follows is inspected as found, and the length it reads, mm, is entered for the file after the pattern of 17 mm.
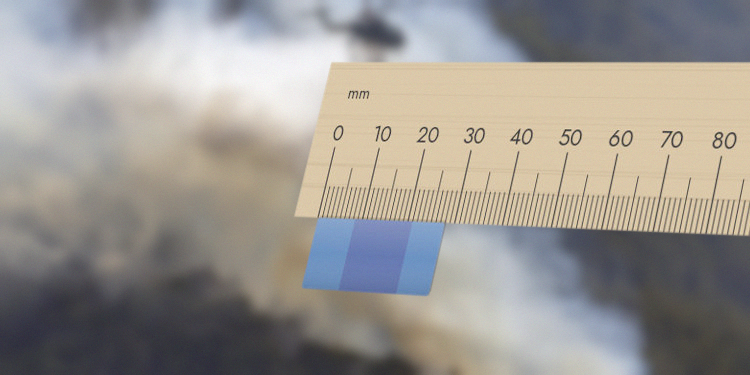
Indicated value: 28 mm
